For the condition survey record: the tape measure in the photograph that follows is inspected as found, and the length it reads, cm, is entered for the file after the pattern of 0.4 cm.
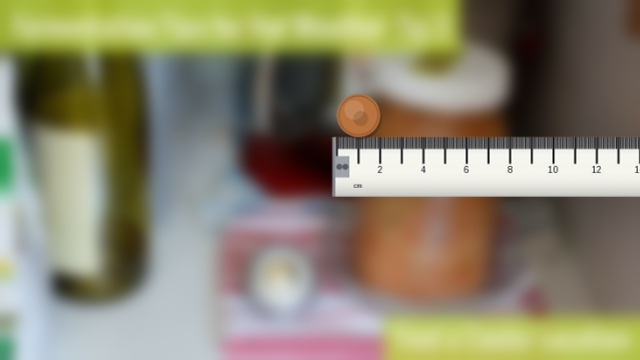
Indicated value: 2 cm
